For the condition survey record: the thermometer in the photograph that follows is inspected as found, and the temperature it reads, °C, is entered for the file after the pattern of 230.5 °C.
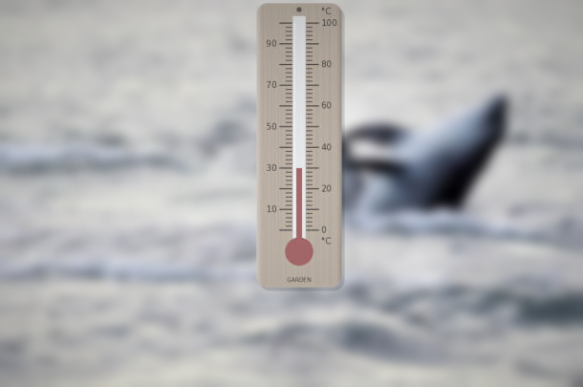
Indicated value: 30 °C
